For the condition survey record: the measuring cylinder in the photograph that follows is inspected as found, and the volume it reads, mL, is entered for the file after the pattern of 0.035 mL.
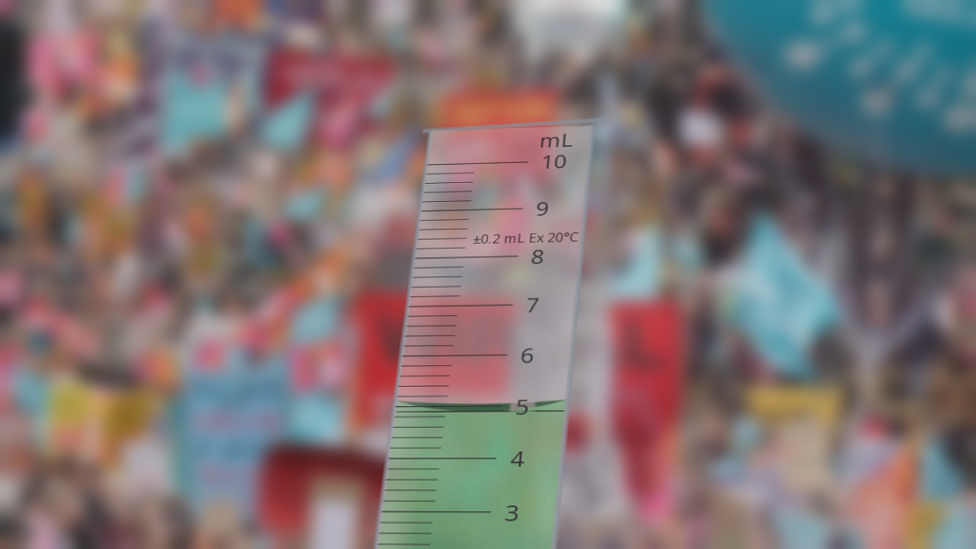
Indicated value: 4.9 mL
